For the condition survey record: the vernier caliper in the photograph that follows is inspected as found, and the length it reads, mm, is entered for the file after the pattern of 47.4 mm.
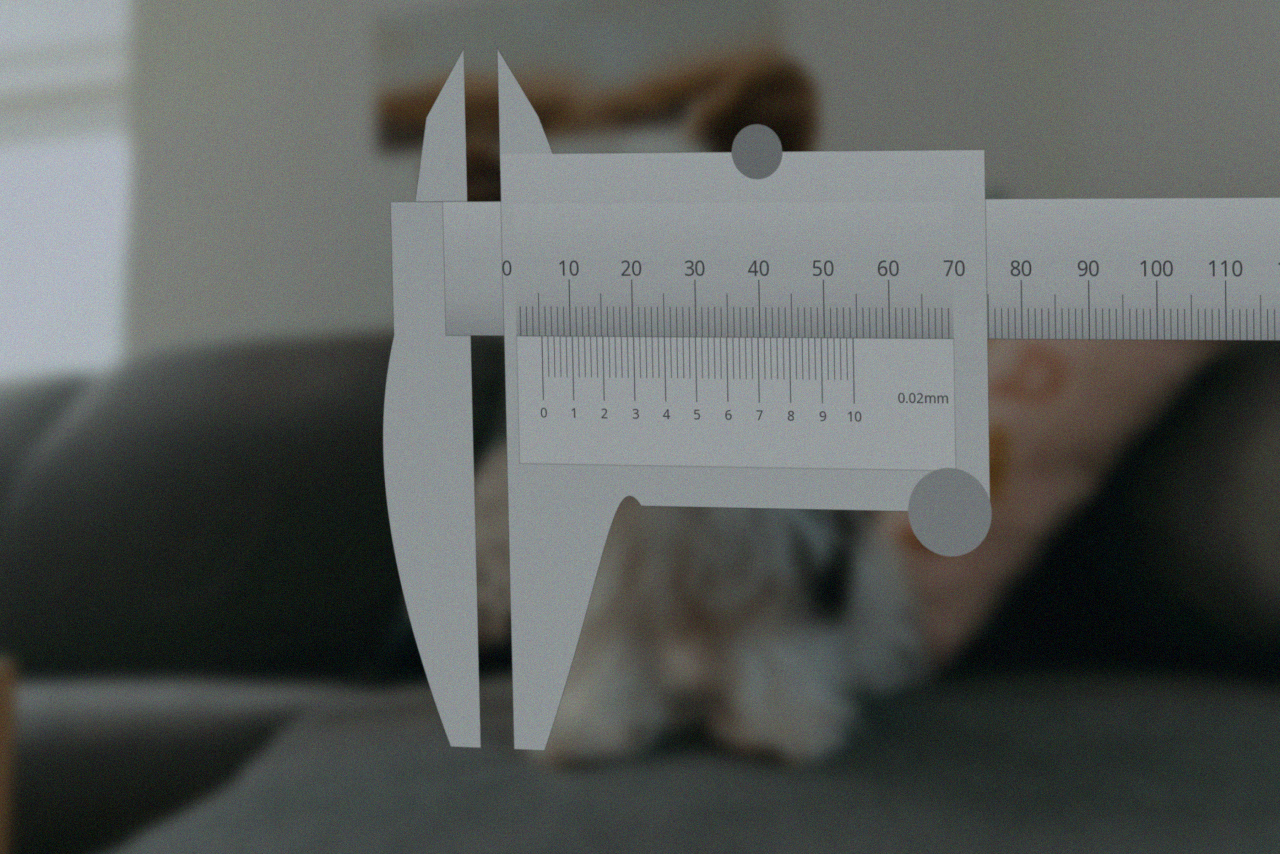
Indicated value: 5.4 mm
